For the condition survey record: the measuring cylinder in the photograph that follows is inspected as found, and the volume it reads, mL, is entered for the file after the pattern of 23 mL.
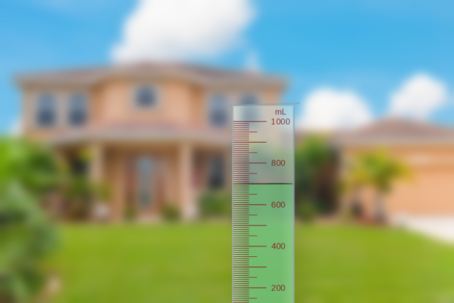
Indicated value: 700 mL
